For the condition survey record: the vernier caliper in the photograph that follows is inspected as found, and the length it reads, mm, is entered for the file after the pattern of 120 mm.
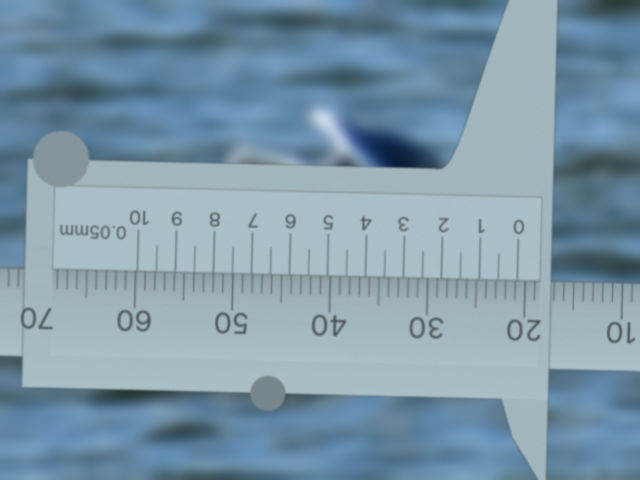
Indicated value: 20.8 mm
